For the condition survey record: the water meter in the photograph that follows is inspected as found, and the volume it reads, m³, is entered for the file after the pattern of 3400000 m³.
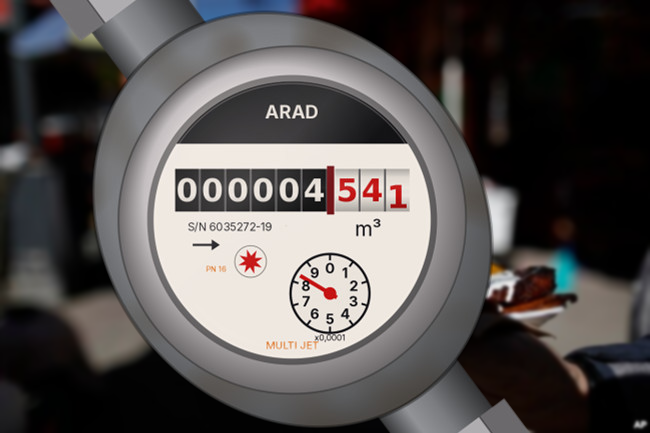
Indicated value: 4.5408 m³
